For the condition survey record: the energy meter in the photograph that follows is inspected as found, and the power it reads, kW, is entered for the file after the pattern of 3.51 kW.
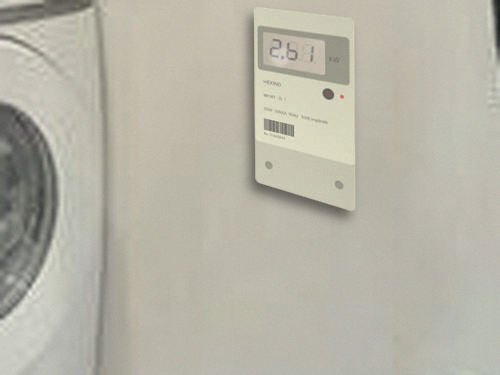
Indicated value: 2.61 kW
